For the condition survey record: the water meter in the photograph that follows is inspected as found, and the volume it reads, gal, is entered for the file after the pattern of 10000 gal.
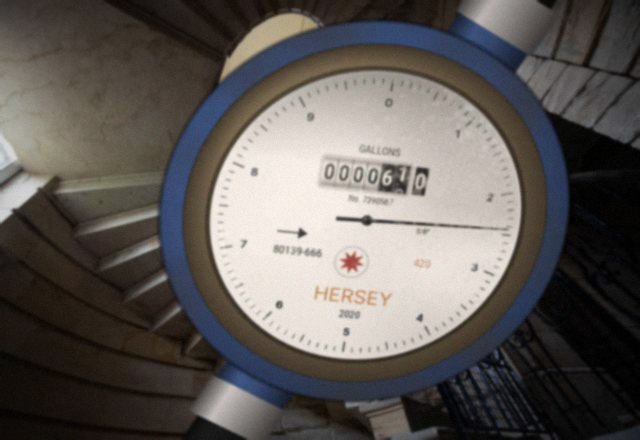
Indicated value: 612.4 gal
